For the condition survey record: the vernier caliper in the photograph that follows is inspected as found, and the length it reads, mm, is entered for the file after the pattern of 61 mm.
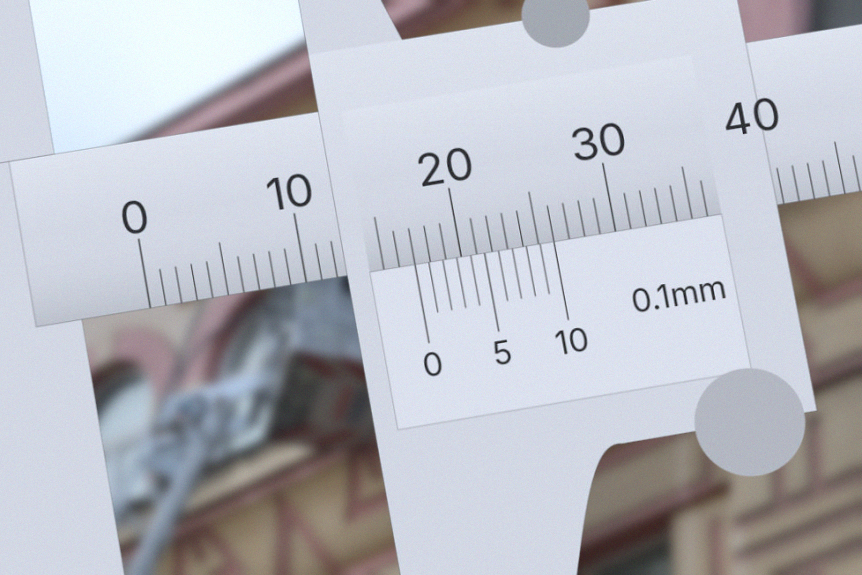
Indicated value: 17.0 mm
